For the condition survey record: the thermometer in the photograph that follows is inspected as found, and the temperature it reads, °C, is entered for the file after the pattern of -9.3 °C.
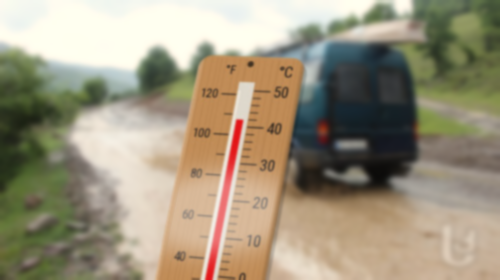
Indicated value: 42 °C
